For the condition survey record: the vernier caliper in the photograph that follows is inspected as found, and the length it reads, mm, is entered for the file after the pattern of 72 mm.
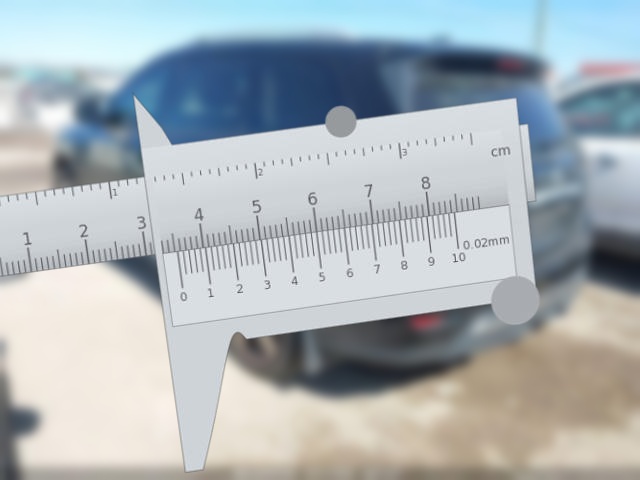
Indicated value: 35.5 mm
